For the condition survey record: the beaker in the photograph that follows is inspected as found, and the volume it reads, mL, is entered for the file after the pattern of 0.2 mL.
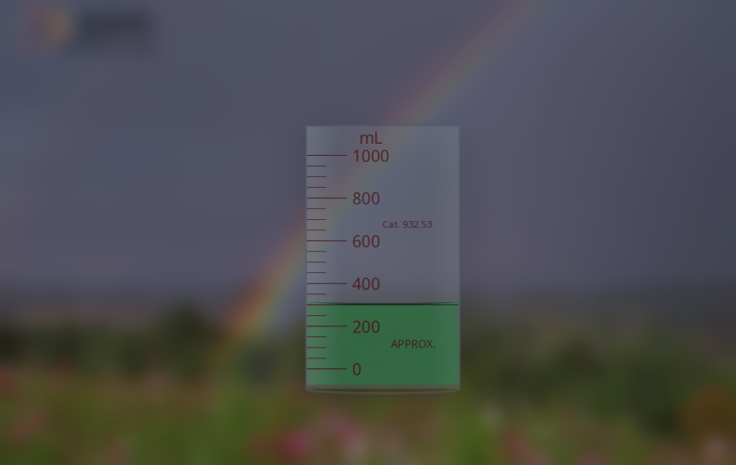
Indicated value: 300 mL
